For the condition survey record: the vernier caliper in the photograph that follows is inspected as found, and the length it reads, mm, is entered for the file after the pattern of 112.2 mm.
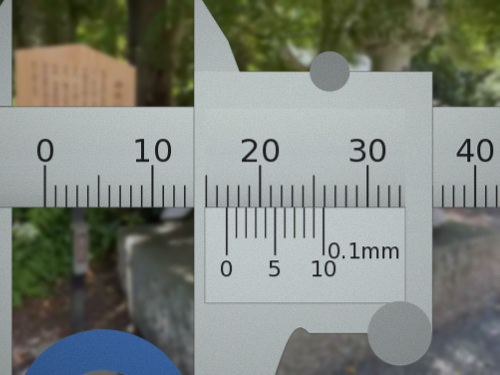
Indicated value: 16.9 mm
